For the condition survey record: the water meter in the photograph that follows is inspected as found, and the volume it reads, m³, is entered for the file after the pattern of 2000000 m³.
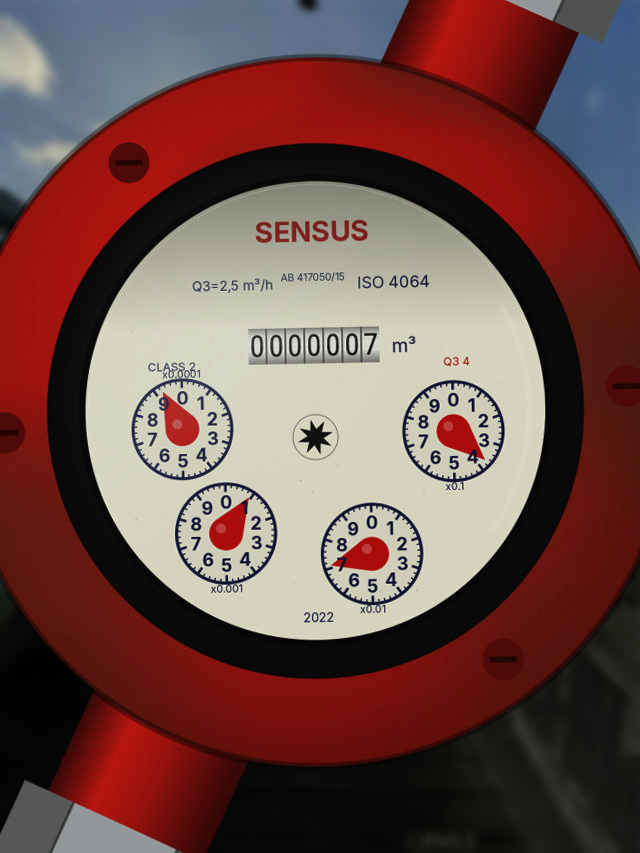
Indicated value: 7.3709 m³
